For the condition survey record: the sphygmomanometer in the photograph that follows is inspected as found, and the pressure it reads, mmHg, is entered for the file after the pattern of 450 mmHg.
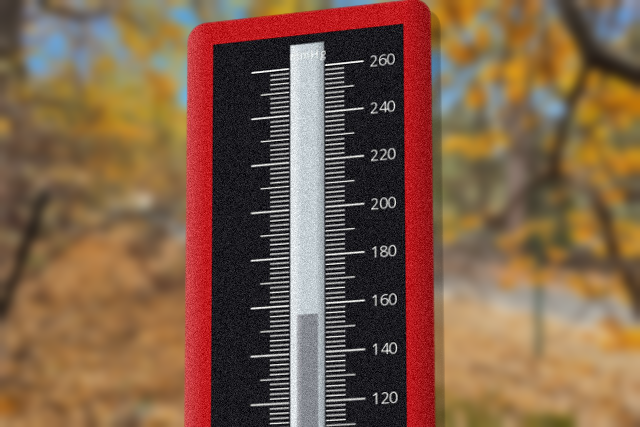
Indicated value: 156 mmHg
